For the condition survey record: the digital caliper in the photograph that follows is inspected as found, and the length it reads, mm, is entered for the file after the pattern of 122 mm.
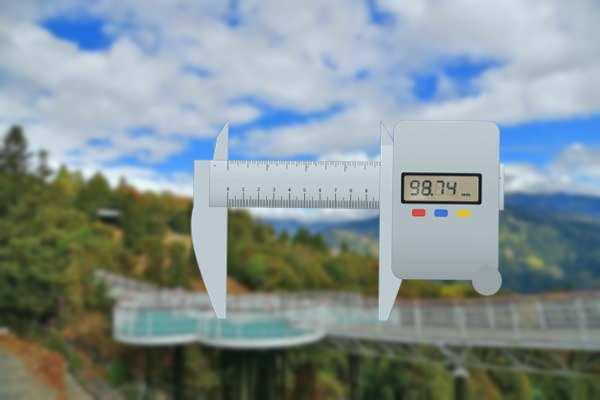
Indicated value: 98.74 mm
